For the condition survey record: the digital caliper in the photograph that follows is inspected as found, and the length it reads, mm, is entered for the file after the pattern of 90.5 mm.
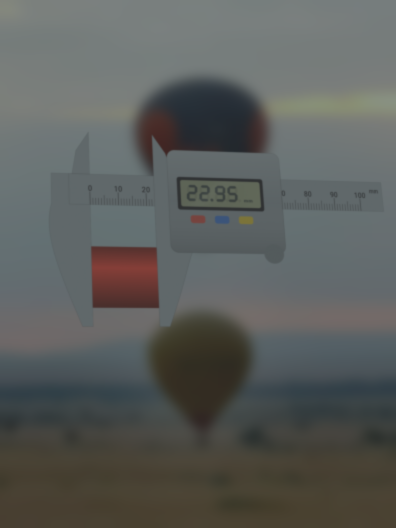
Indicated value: 22.95 mm
